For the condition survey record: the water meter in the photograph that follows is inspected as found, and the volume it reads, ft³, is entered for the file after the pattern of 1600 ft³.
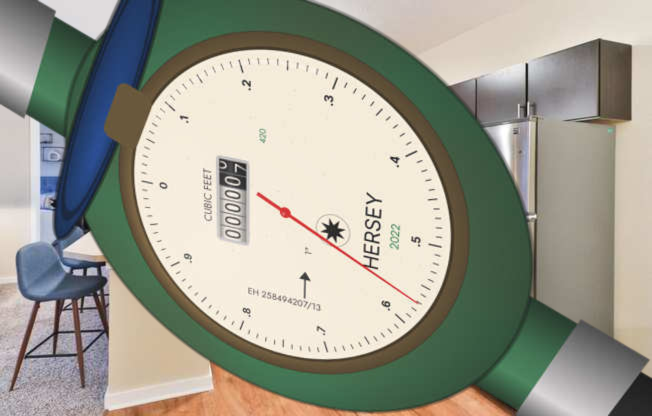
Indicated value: 6.57 ft³
